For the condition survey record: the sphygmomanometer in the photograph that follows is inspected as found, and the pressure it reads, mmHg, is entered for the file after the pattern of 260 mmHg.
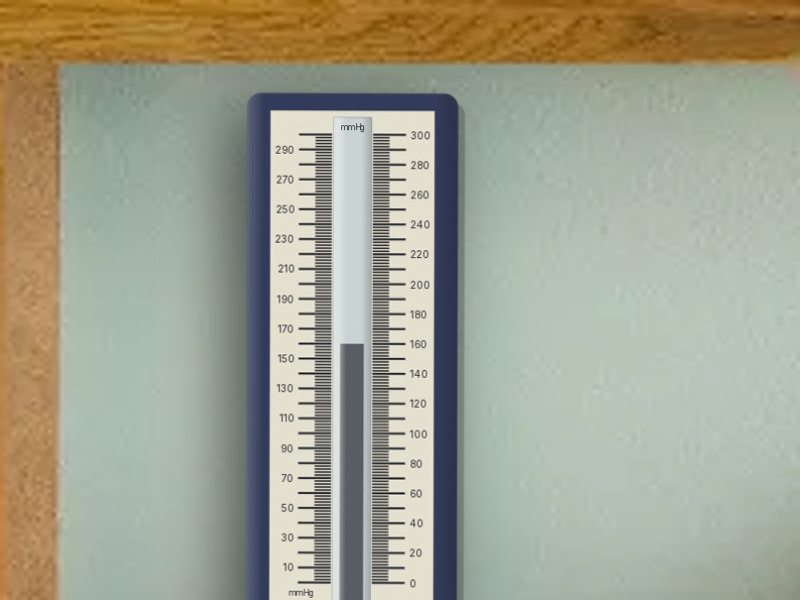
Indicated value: 160 mmHg
